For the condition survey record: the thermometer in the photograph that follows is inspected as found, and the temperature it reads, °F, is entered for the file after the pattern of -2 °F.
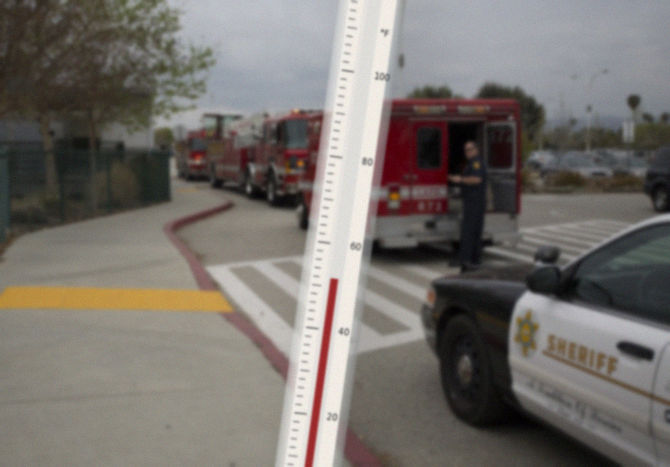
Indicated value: 52 °F
